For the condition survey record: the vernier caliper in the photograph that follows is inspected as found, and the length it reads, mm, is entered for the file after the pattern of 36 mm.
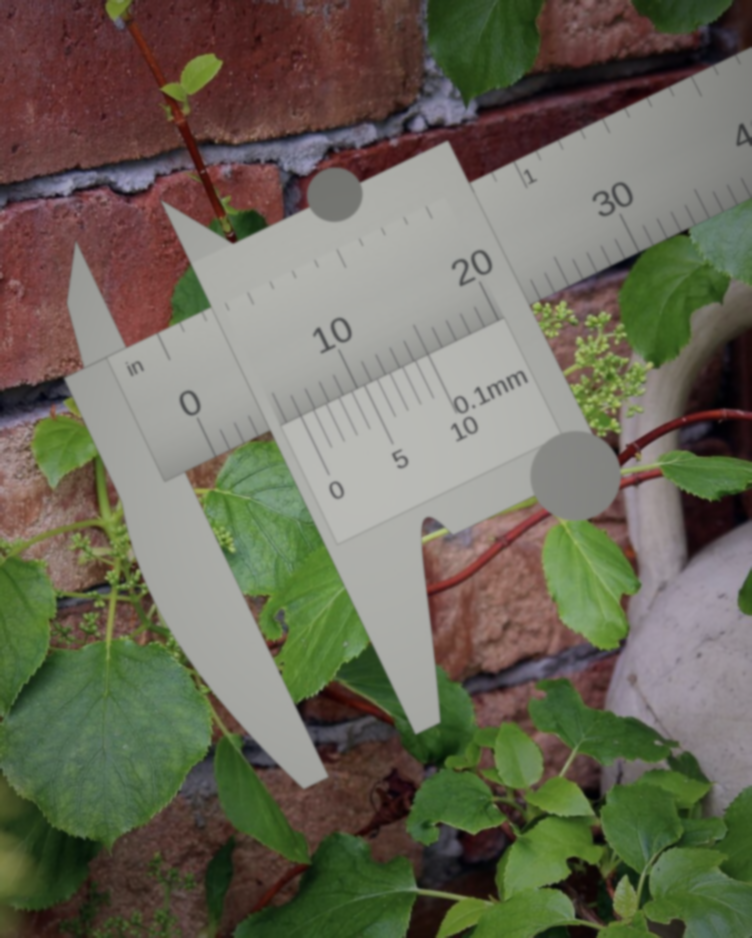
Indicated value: 6.0 mm
